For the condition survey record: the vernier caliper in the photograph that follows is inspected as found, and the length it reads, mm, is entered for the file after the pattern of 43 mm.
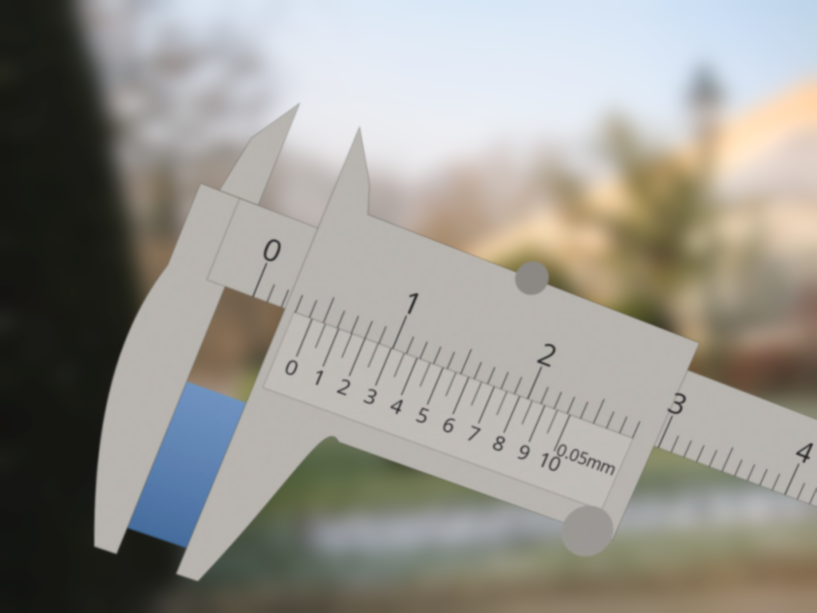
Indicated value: 4.2 mm
